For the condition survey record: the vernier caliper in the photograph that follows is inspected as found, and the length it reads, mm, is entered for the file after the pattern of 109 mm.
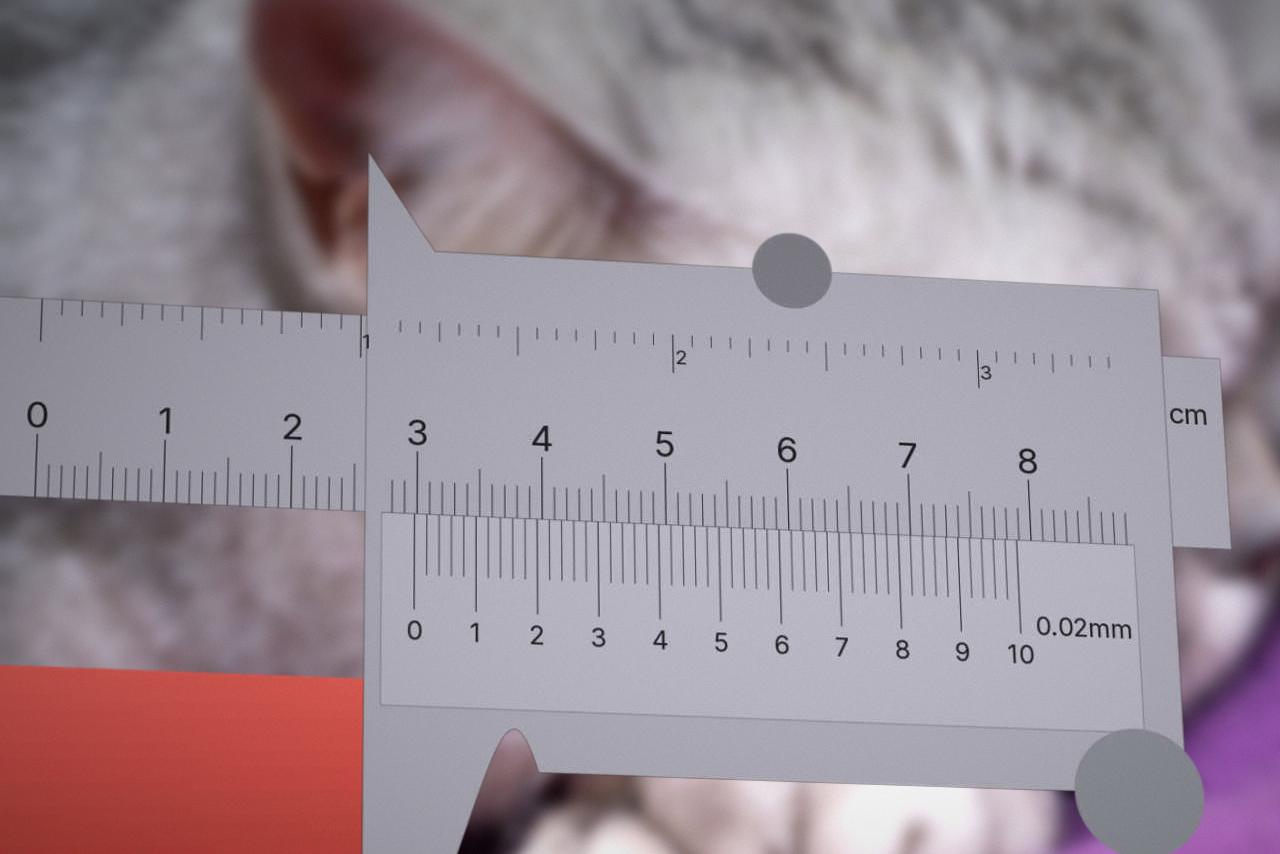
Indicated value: 29.8 mm
